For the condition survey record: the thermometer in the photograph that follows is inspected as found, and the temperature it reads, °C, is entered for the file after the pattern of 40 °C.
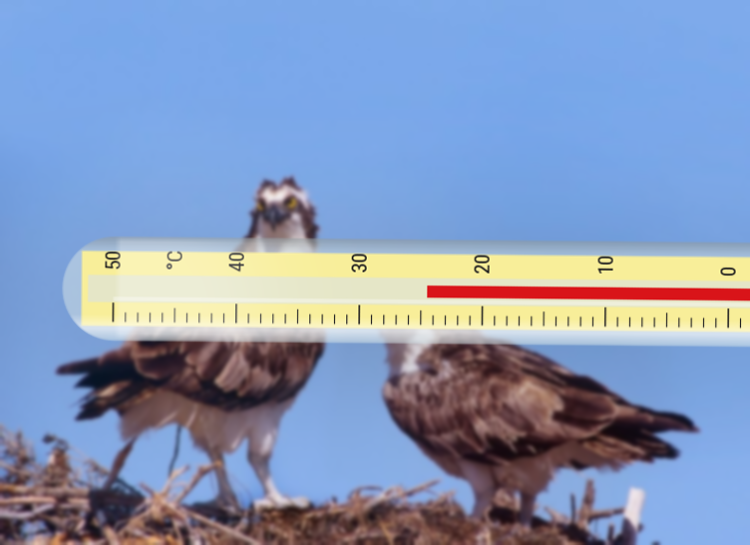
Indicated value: 24.5 °C
